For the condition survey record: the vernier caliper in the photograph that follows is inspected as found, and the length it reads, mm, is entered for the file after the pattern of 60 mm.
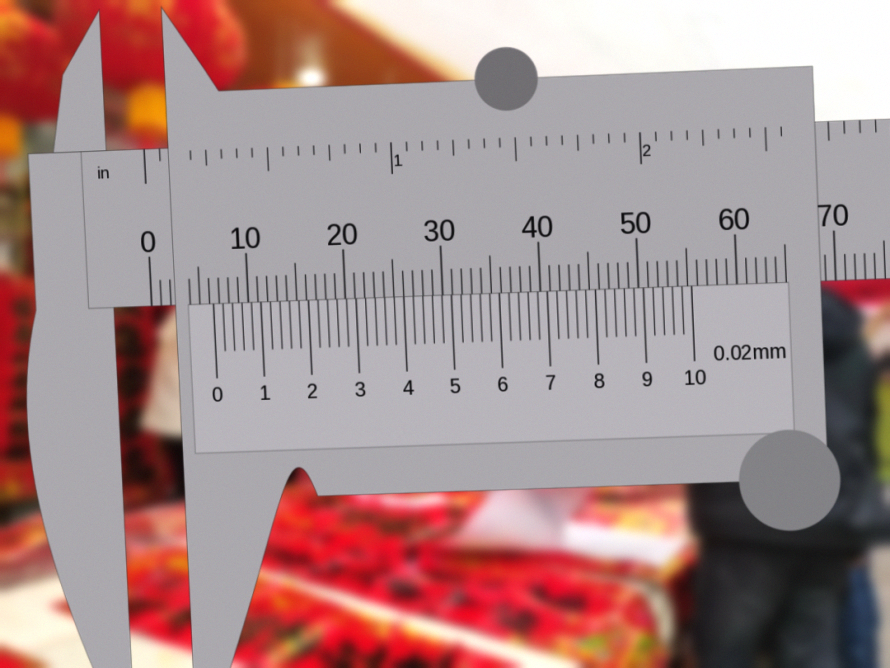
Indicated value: 6.4 mm
